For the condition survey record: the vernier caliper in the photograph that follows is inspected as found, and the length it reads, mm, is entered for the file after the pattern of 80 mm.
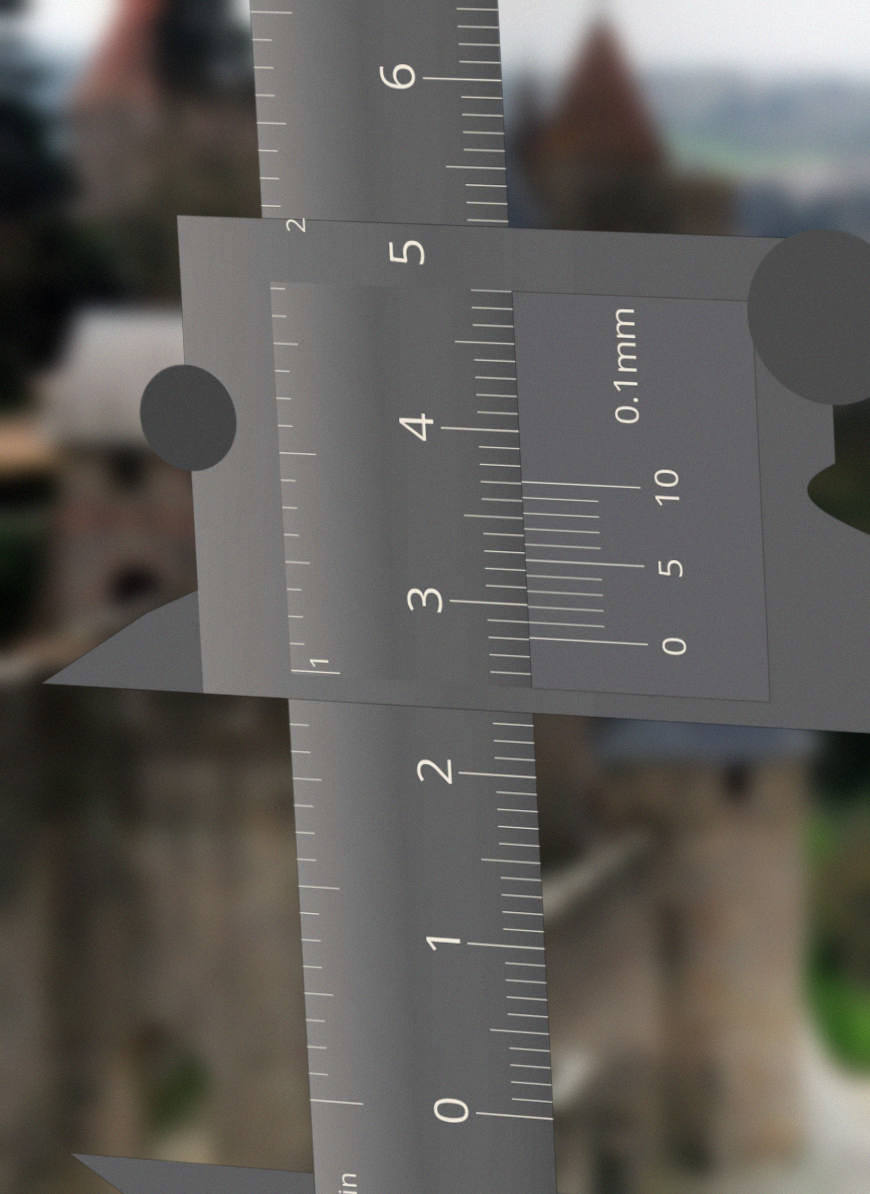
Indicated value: 28.1 mm
